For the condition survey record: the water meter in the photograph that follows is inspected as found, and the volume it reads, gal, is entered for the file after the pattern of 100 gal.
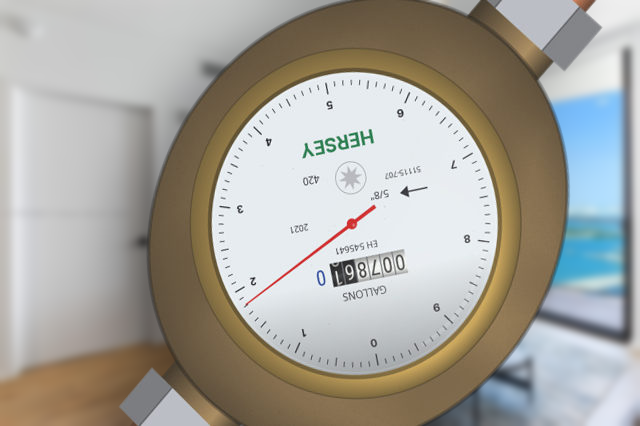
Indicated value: 78611.8 gal
